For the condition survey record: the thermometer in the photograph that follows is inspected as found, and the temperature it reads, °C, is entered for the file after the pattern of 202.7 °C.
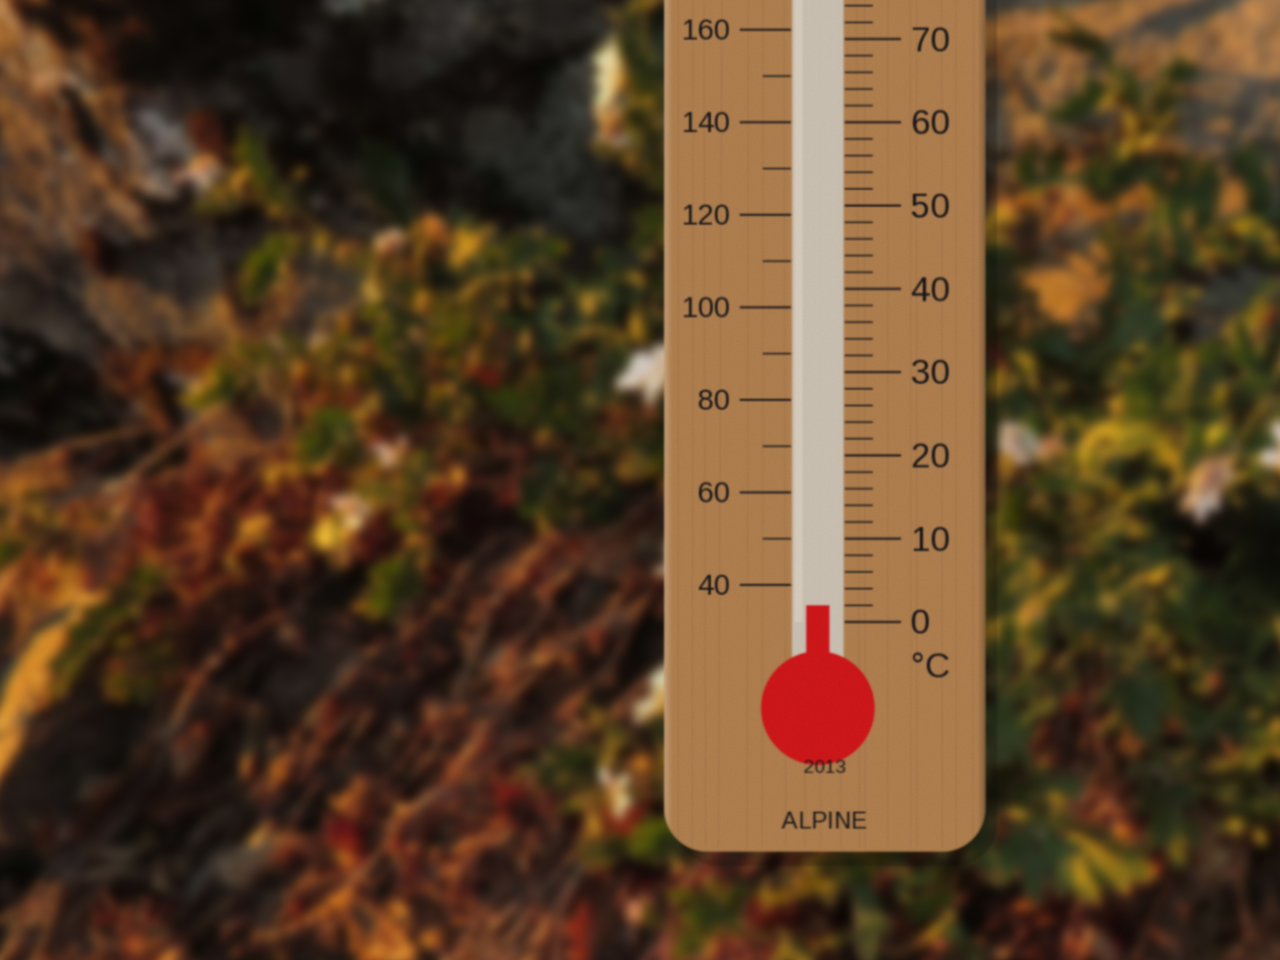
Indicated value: 2 °C
